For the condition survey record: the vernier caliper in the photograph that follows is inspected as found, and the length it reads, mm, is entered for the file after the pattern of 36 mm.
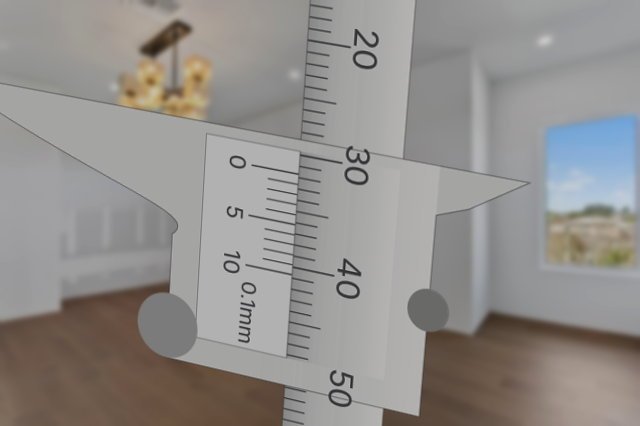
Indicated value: 31.7 mm
